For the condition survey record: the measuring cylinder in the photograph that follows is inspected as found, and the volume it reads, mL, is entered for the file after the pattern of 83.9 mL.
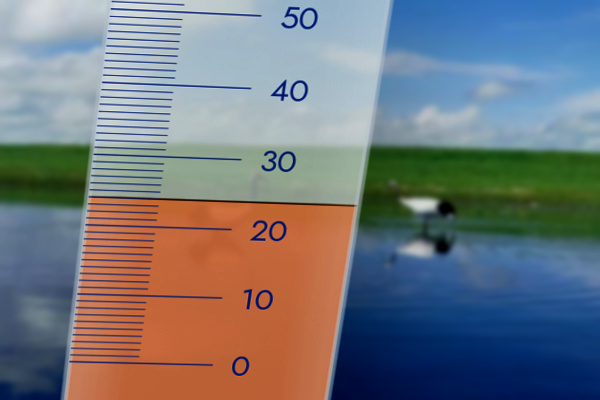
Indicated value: 24 mL
